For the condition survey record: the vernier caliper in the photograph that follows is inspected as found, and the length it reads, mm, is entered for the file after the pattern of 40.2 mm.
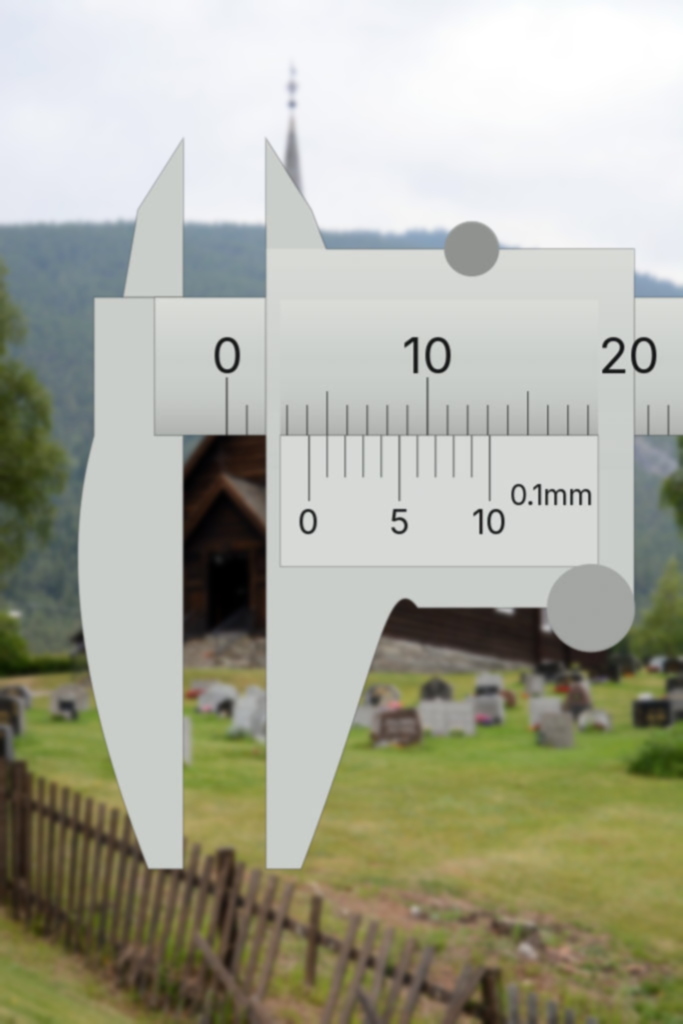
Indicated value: 4.1 mm
